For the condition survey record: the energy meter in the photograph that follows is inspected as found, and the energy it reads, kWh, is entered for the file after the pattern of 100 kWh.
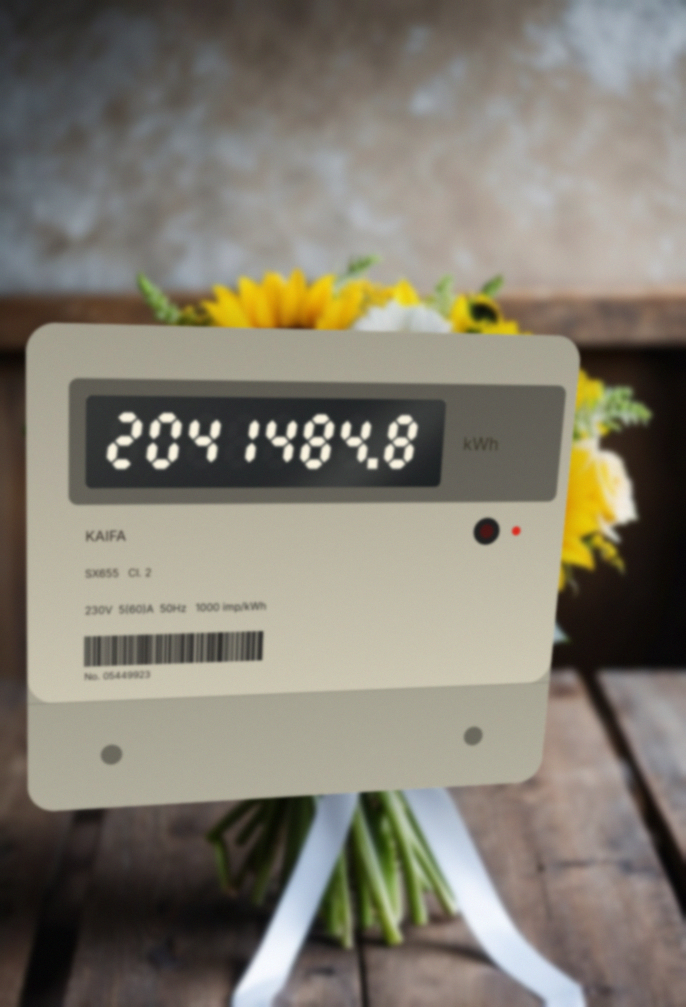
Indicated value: 2041484.8 kWh
